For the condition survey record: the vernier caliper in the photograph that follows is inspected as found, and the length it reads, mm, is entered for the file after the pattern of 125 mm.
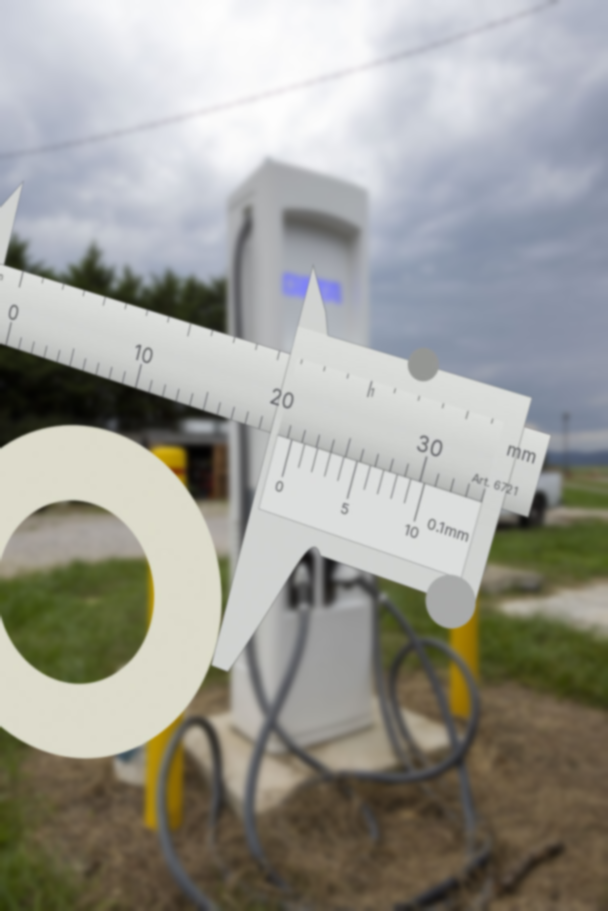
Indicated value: 21.3 mm
